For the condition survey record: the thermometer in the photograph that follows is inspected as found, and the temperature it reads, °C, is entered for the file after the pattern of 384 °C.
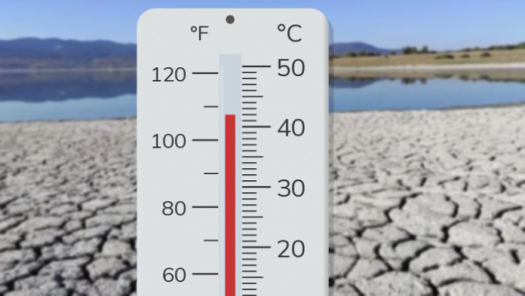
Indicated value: 42 °C
